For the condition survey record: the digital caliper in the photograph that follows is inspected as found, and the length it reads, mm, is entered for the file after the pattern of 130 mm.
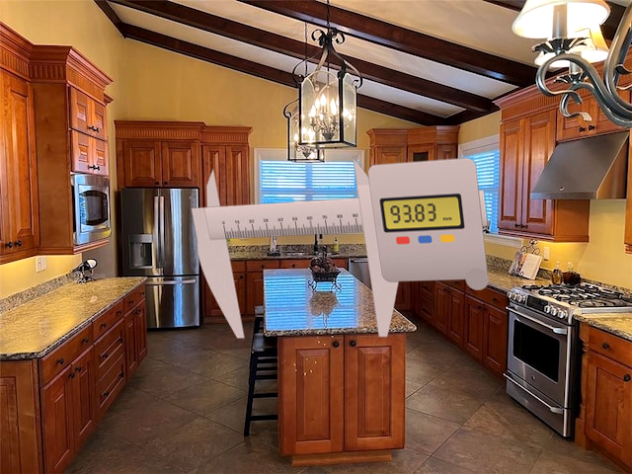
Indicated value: 93.83 mm
